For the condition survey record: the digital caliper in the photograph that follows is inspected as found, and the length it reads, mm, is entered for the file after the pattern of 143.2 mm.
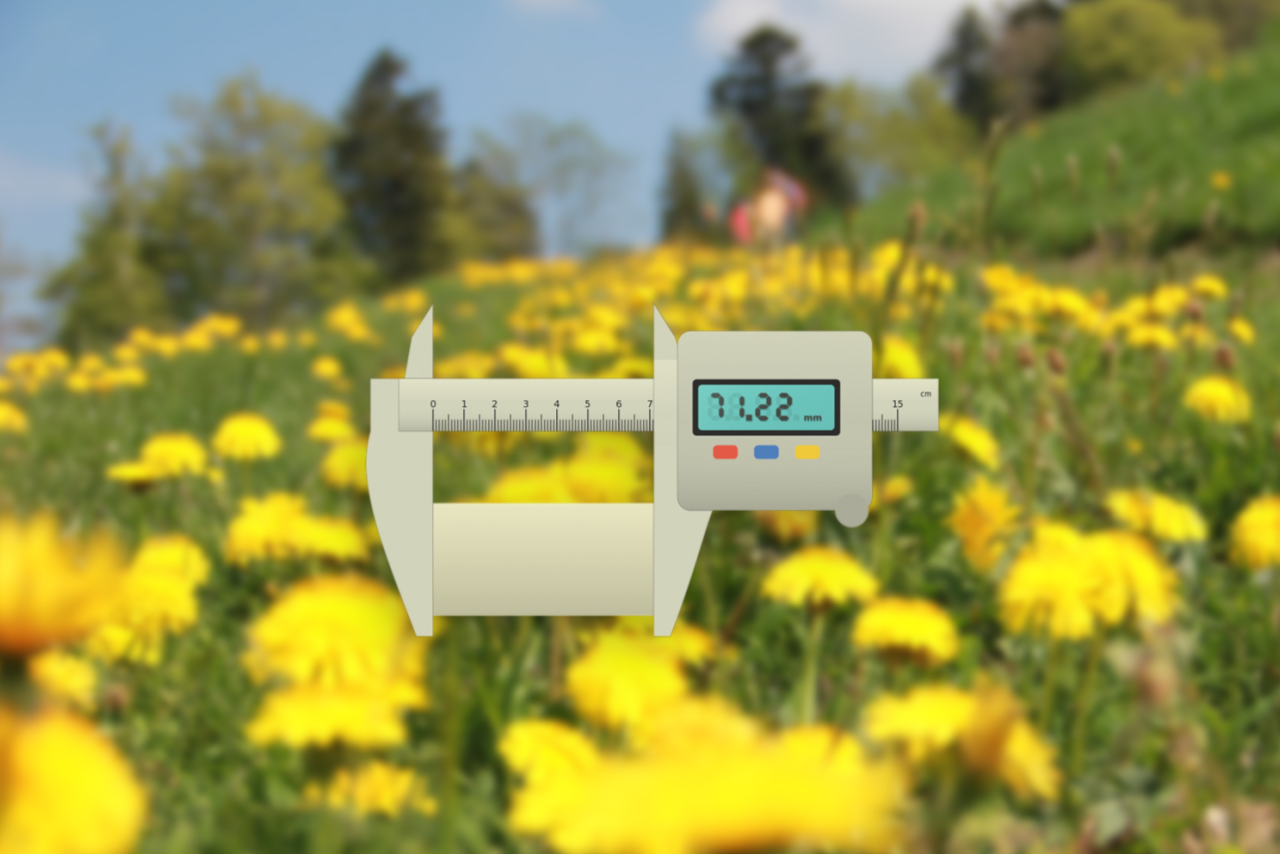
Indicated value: 71.22 mm
